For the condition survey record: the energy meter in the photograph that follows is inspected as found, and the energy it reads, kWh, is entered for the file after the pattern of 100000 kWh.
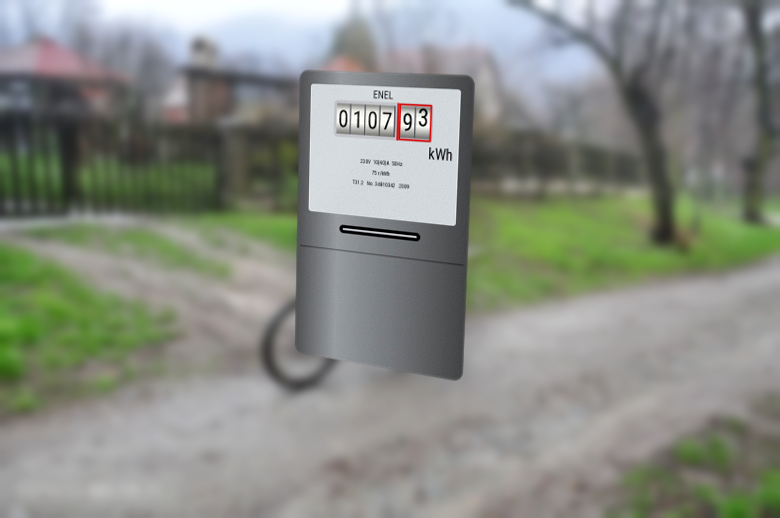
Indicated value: 107.93 kWh
